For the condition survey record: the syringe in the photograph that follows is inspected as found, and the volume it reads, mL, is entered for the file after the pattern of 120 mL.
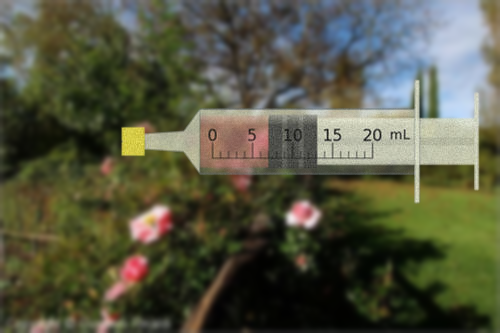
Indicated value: 7 mL
